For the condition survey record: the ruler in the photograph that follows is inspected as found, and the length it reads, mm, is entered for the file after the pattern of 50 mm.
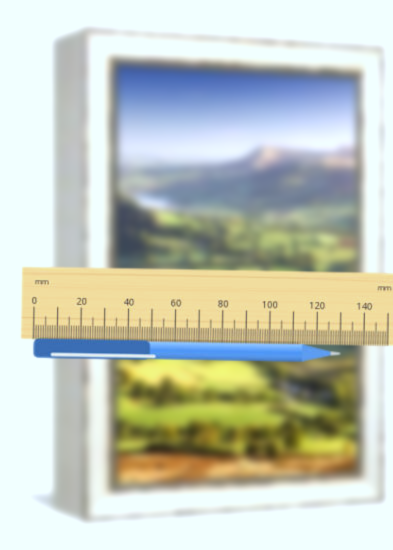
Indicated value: 130 mm
